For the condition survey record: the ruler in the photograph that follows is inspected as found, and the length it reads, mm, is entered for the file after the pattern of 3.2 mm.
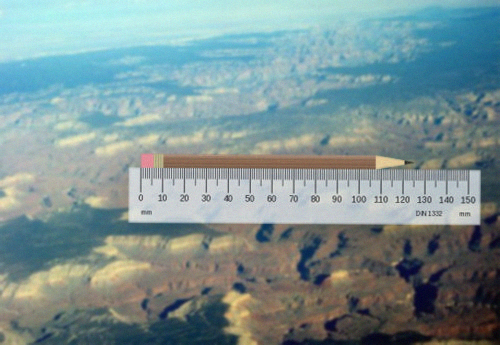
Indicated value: 125 mm
